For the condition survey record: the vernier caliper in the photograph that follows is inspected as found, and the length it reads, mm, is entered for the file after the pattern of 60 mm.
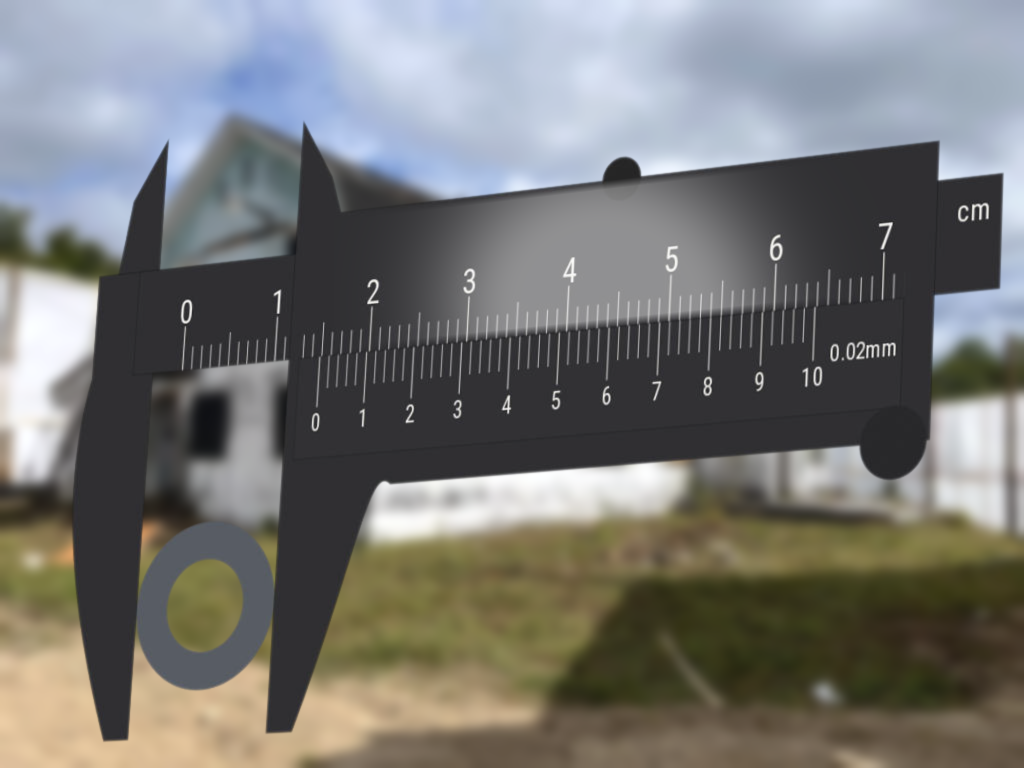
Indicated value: 14.8 mm
